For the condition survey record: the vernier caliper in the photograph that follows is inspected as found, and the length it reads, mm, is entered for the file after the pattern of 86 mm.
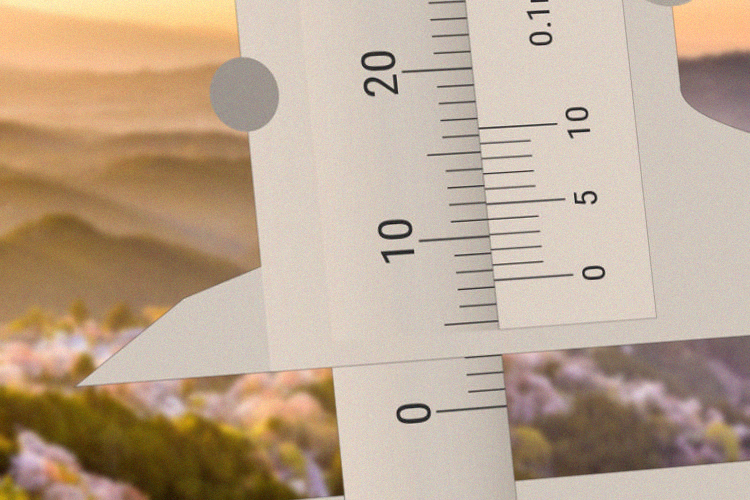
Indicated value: 7.4 mm
